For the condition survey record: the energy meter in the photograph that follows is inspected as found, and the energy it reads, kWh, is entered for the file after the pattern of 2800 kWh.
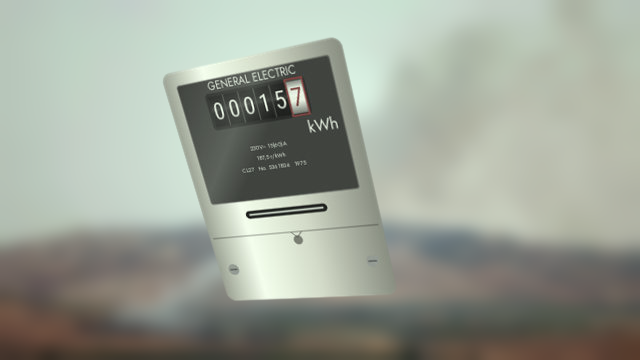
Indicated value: 15.7 kWh
